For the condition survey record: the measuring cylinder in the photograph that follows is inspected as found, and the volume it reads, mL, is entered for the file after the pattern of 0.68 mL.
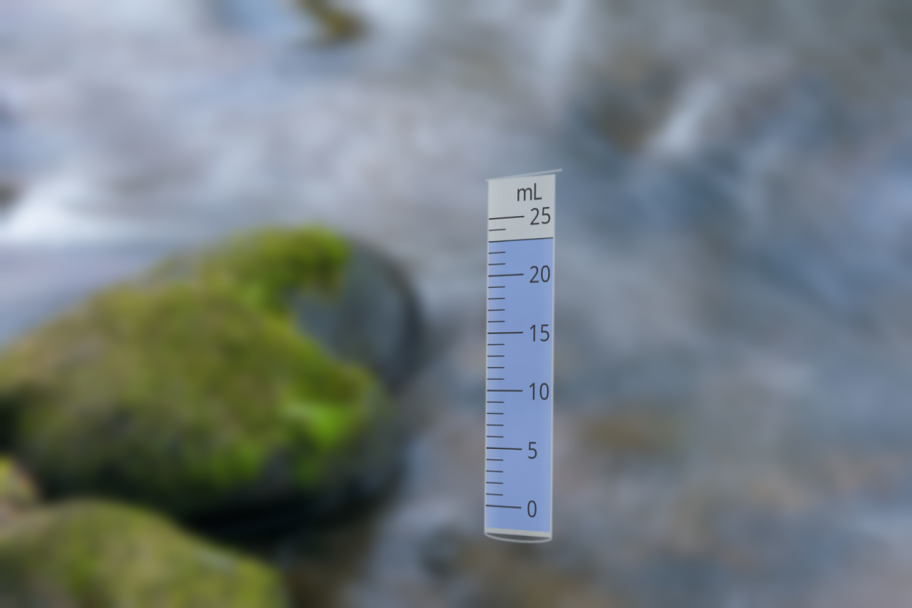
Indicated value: 23 mL
